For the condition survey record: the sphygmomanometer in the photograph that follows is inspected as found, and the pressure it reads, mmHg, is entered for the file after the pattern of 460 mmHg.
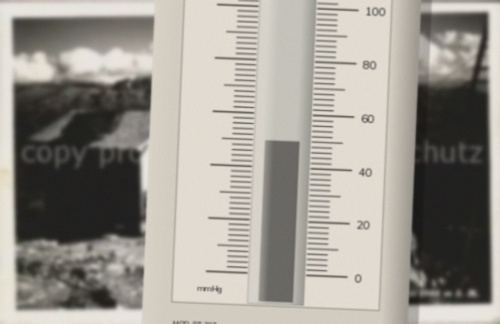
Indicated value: 50 mmHg
